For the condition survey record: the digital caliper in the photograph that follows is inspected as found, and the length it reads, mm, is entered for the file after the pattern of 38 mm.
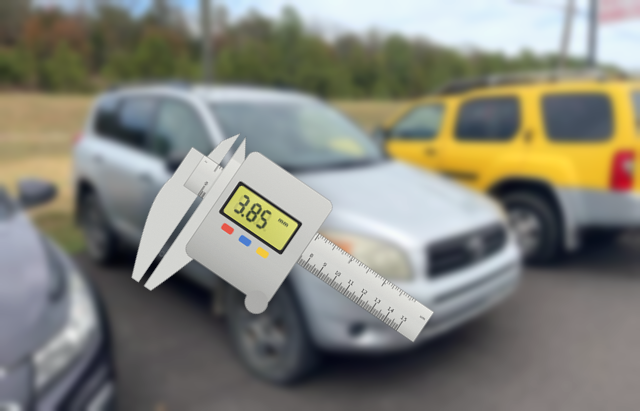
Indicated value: 3.85 mm
